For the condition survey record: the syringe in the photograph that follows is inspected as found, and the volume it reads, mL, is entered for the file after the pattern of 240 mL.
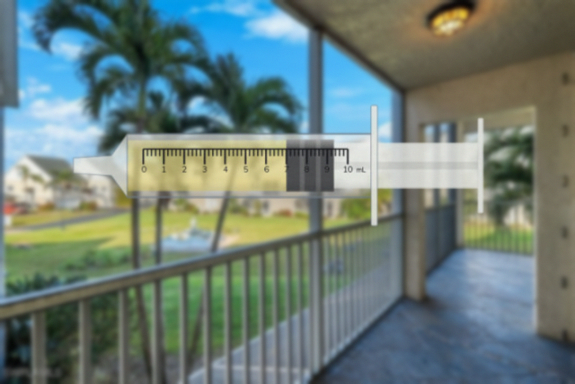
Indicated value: 7 mL
